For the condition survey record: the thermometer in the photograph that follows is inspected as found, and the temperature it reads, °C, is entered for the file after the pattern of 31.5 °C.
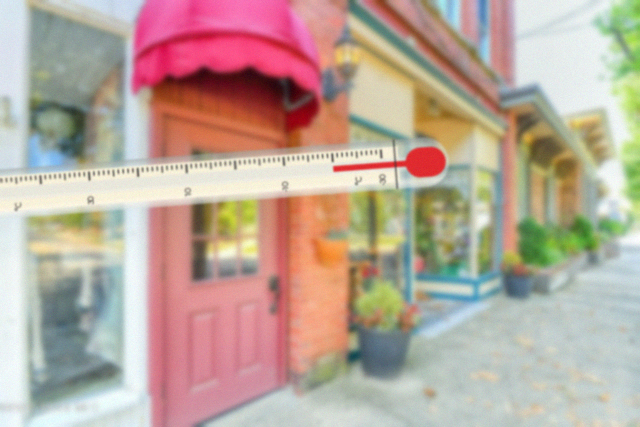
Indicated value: -20 °C
